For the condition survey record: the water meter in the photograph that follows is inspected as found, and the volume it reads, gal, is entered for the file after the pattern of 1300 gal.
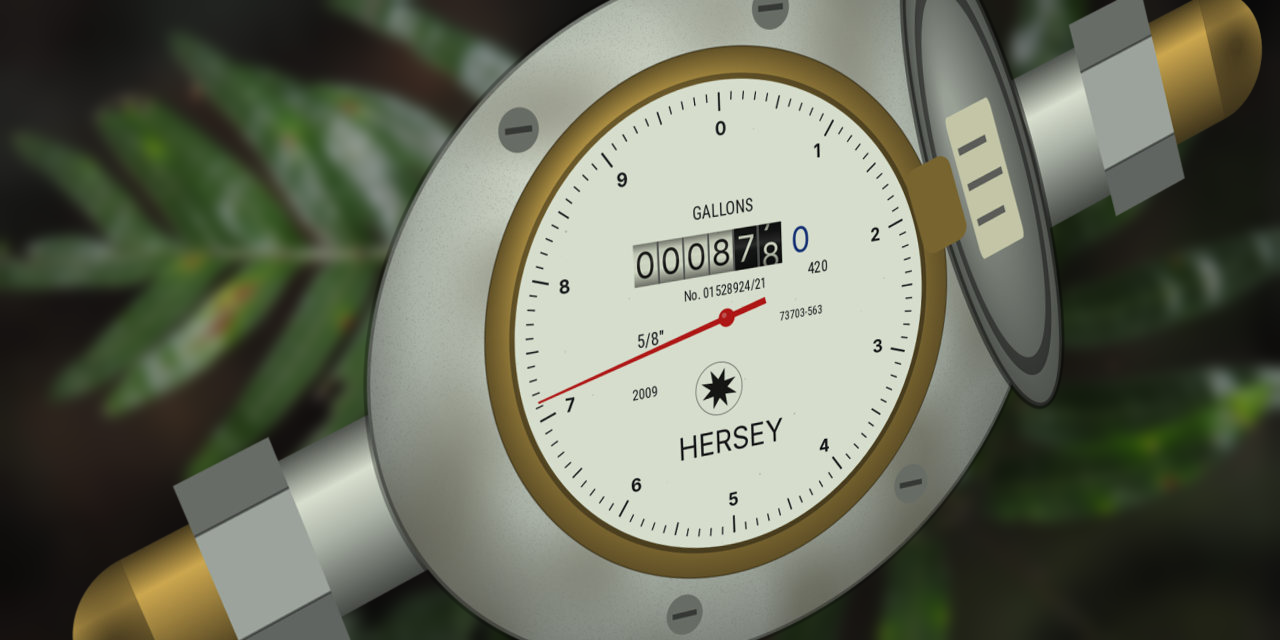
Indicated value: 8777.1 gal
